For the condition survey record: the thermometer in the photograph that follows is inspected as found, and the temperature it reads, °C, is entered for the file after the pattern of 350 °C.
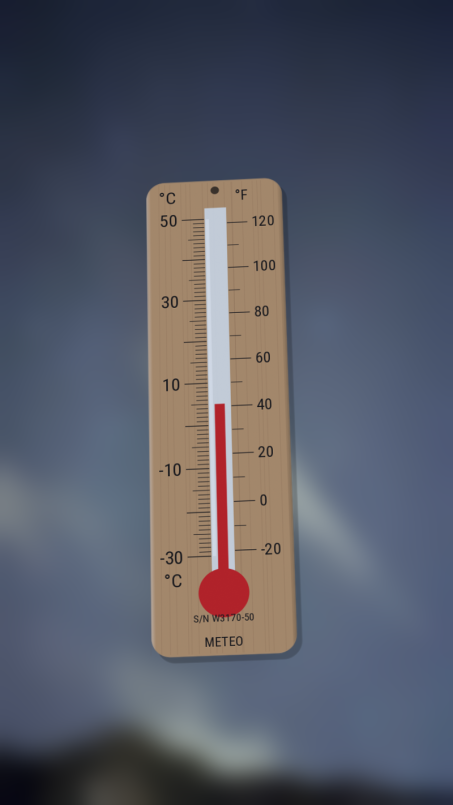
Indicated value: 5 °C
